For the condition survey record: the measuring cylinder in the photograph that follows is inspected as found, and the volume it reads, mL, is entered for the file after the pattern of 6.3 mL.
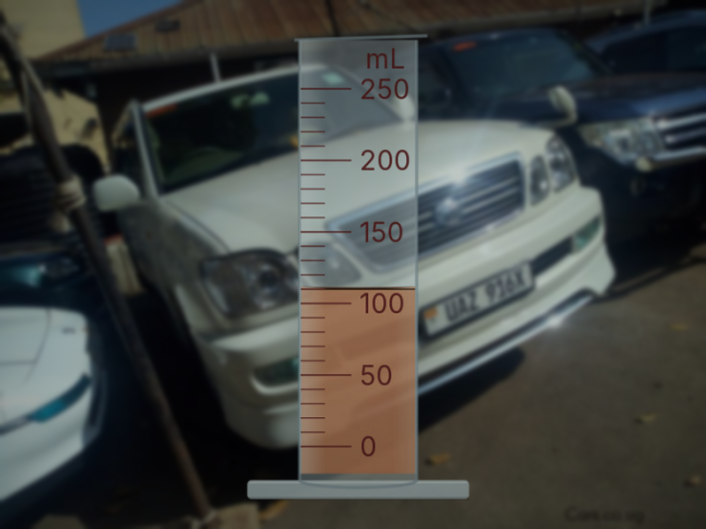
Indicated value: 110 mL
